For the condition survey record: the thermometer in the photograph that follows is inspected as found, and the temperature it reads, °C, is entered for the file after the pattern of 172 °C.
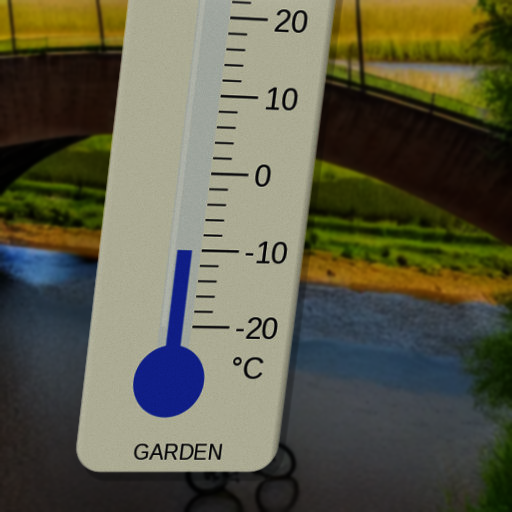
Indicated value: -10 °C
